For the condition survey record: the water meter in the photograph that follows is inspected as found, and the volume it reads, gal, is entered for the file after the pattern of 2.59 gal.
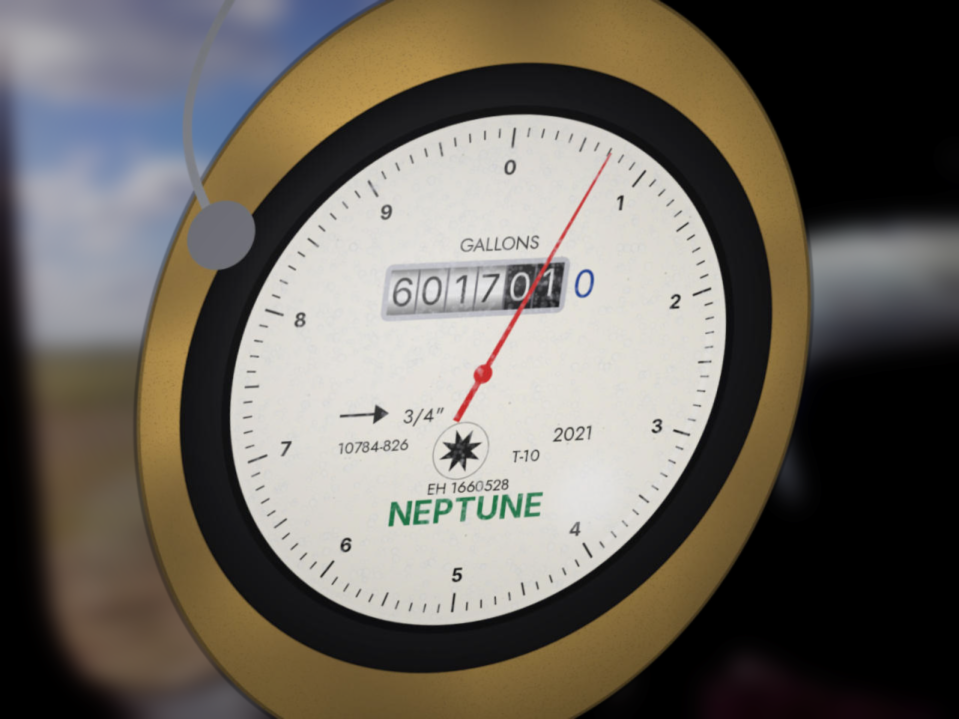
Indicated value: 6017010.7 gal
